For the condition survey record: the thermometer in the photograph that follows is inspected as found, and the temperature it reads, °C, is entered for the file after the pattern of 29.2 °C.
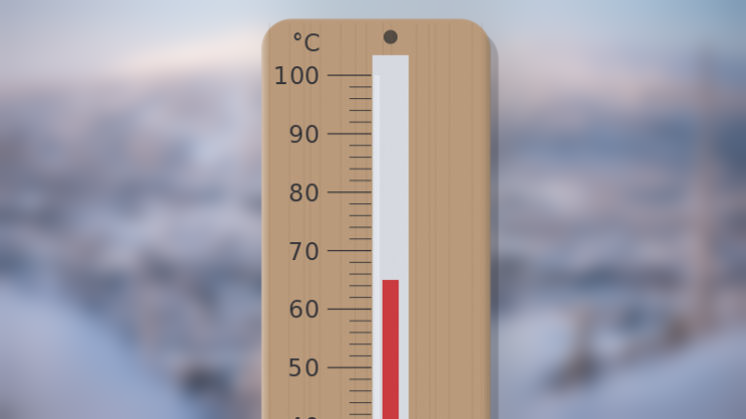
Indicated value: 65 °C
